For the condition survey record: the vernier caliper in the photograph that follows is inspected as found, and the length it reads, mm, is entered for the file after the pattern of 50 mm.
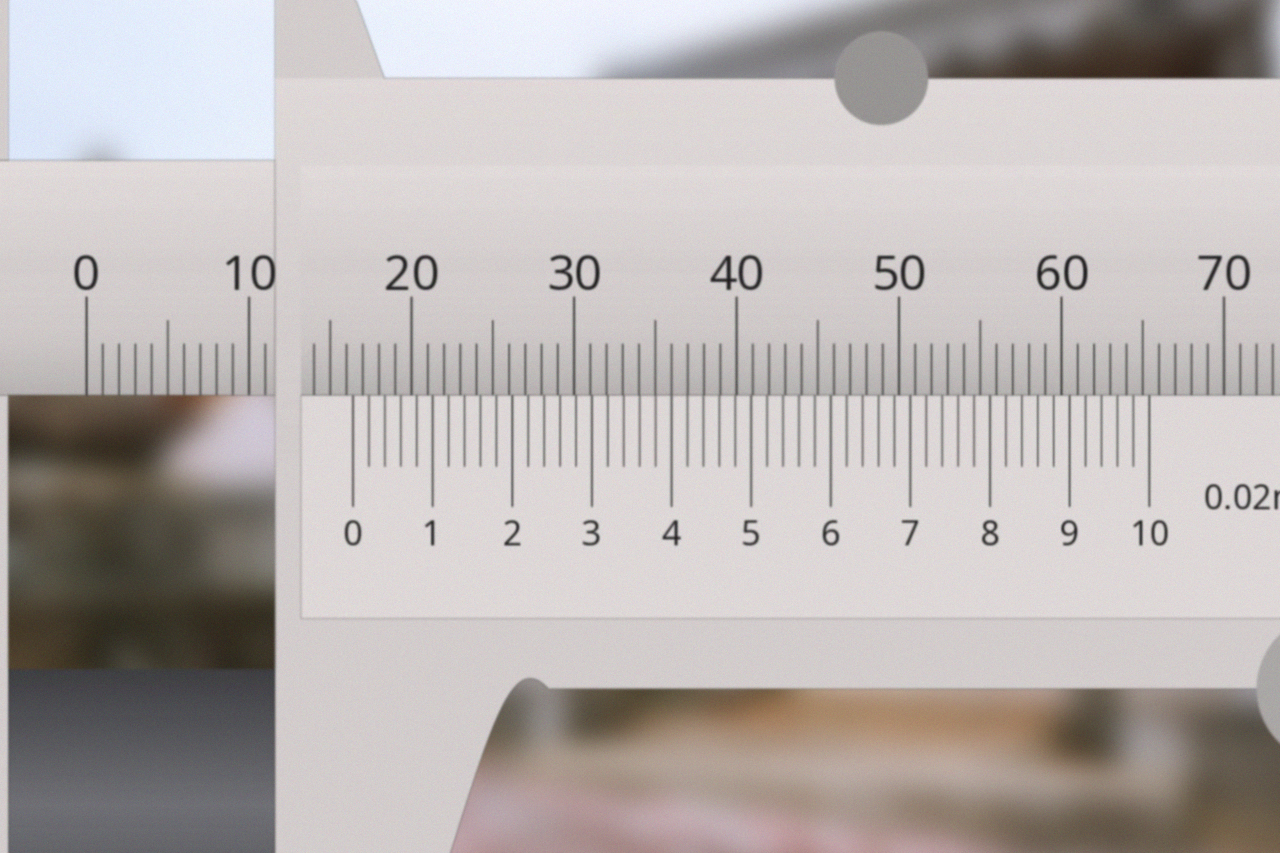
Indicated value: 16.4 mm
